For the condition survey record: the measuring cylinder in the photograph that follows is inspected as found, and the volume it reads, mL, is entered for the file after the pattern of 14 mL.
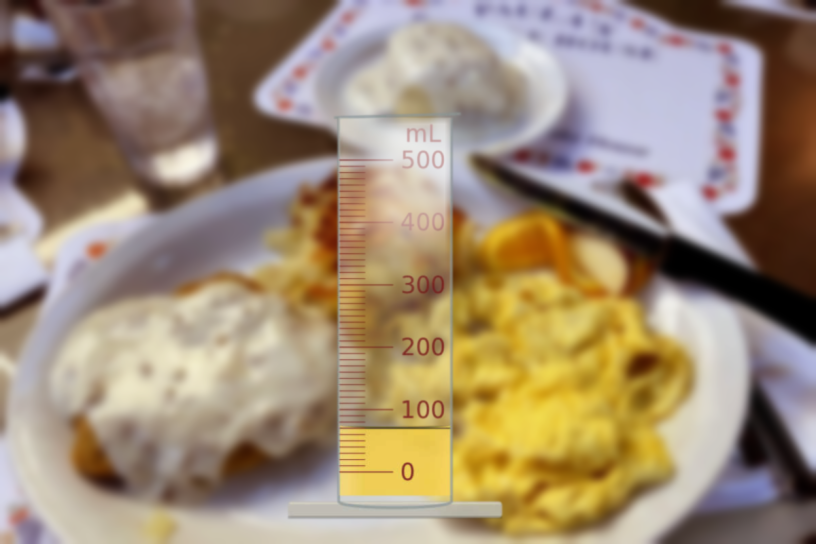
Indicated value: 70 mL
